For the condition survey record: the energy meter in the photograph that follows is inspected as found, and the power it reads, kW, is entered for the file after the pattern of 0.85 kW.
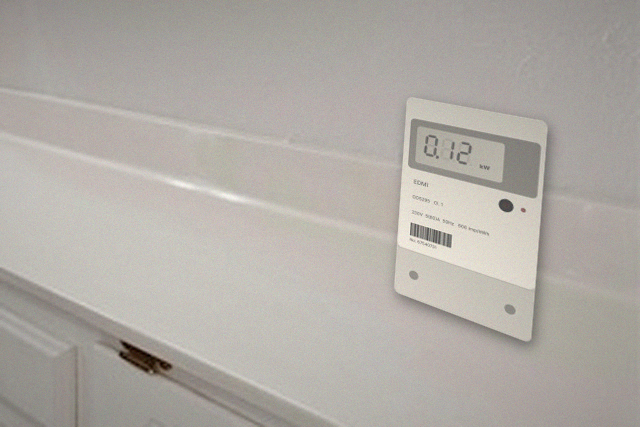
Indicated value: 0.12 kW
